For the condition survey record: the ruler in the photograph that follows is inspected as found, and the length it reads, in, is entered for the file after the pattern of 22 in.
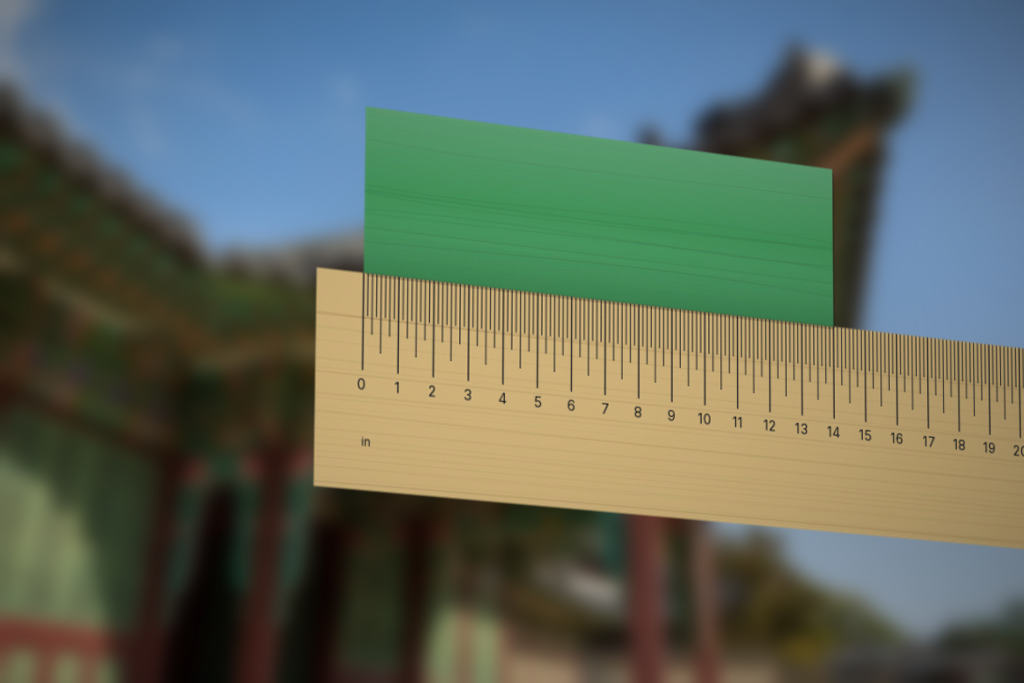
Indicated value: 14 in
